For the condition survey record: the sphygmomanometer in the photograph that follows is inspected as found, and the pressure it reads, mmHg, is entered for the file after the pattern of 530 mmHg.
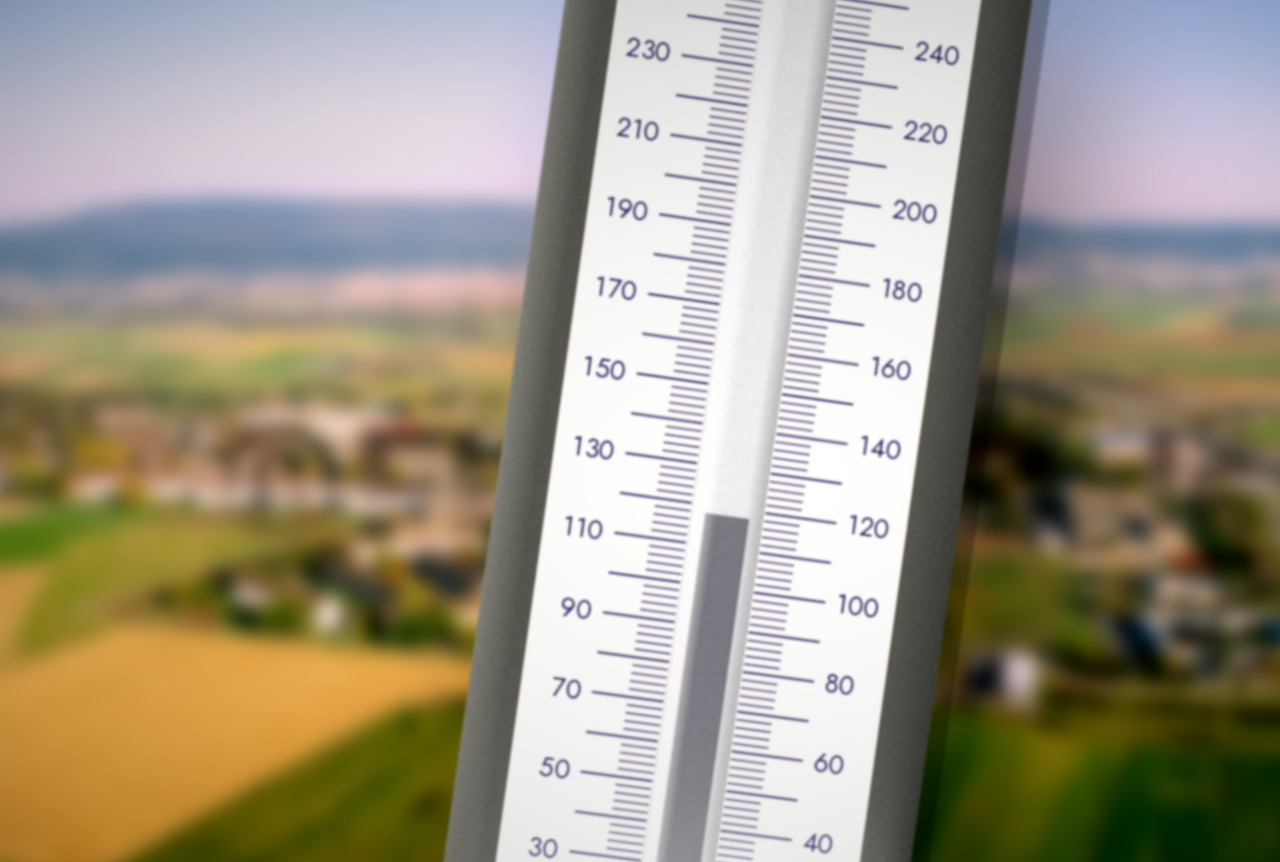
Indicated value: 118 mmHg
